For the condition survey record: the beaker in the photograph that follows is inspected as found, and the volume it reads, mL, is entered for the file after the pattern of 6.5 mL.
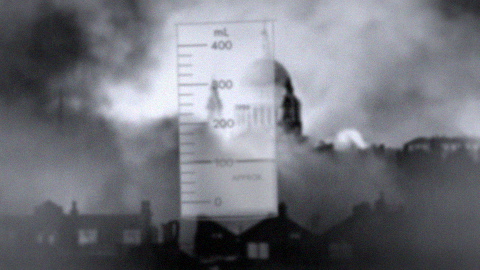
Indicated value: 100 mL
